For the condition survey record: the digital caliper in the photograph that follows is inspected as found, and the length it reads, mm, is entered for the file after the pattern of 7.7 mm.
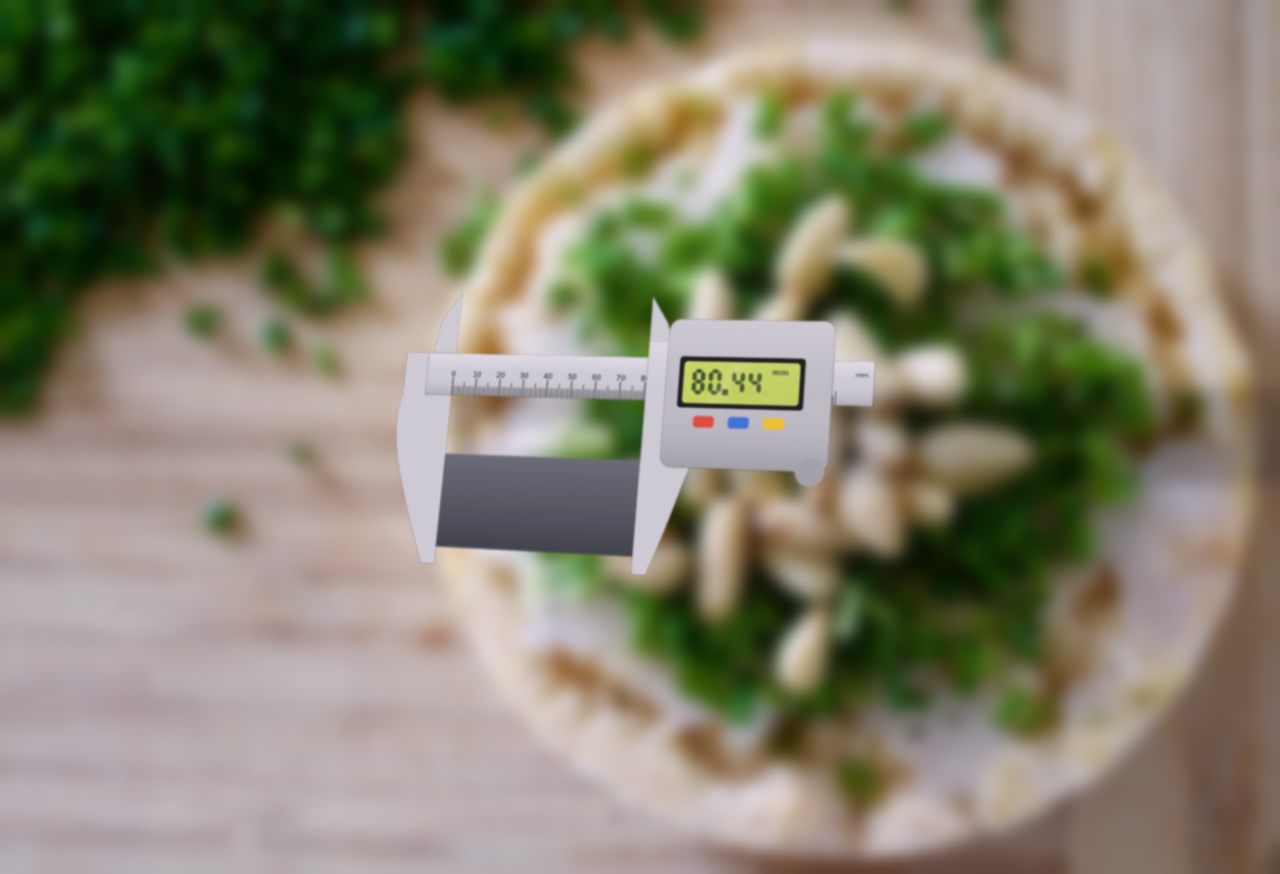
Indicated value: 80.44 mm
